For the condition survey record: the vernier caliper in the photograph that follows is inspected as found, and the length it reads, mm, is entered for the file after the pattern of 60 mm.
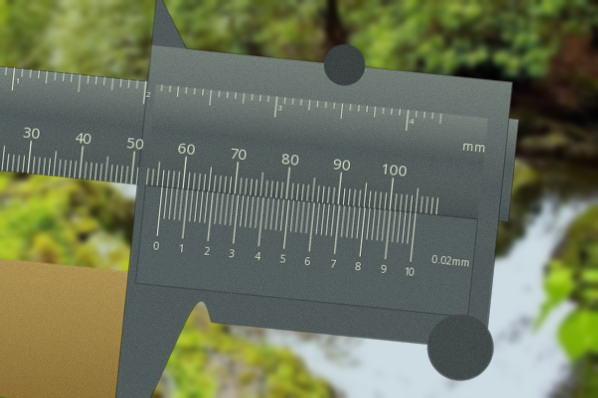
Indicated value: 56.0 mm
